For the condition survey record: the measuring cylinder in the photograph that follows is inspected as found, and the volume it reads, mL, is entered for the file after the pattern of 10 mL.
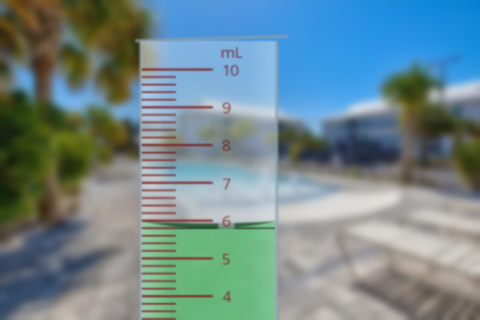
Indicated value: 5.8 mL
